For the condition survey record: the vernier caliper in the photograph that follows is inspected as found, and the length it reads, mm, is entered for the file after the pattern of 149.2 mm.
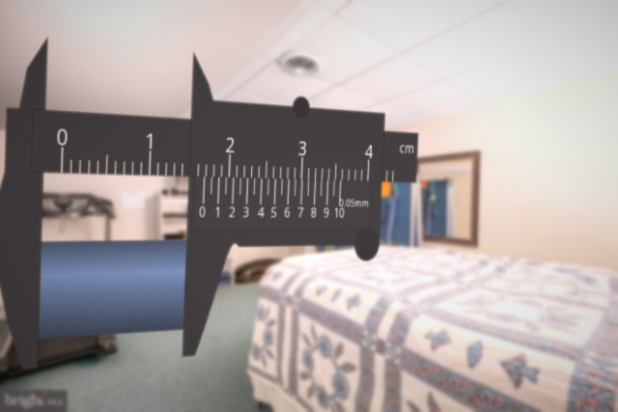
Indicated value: 16.8 mm
